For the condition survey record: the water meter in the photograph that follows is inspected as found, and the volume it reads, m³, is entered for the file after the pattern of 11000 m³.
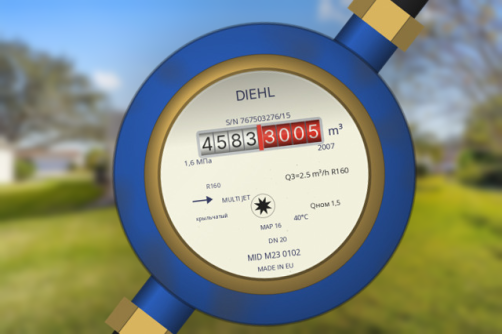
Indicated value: 4583.3005 m³
